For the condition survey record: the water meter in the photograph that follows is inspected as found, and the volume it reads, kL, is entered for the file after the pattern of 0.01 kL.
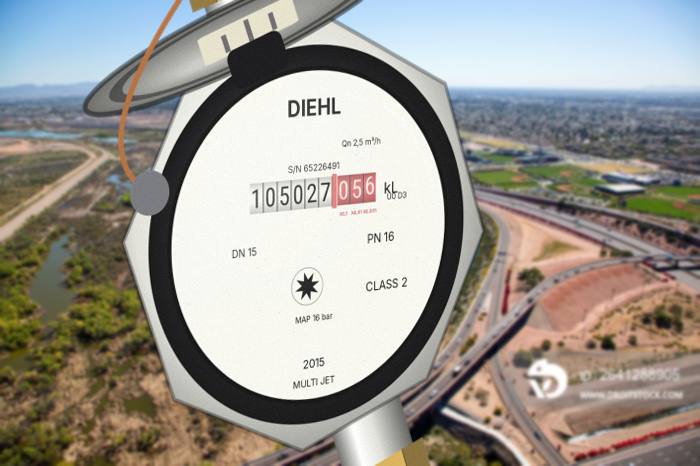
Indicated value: 105027.056 kL
